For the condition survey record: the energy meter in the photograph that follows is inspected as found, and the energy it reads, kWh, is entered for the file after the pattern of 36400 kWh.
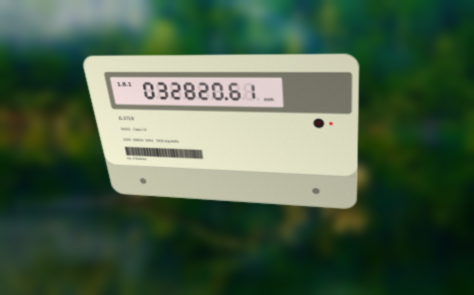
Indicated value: 32820.61 kWh
